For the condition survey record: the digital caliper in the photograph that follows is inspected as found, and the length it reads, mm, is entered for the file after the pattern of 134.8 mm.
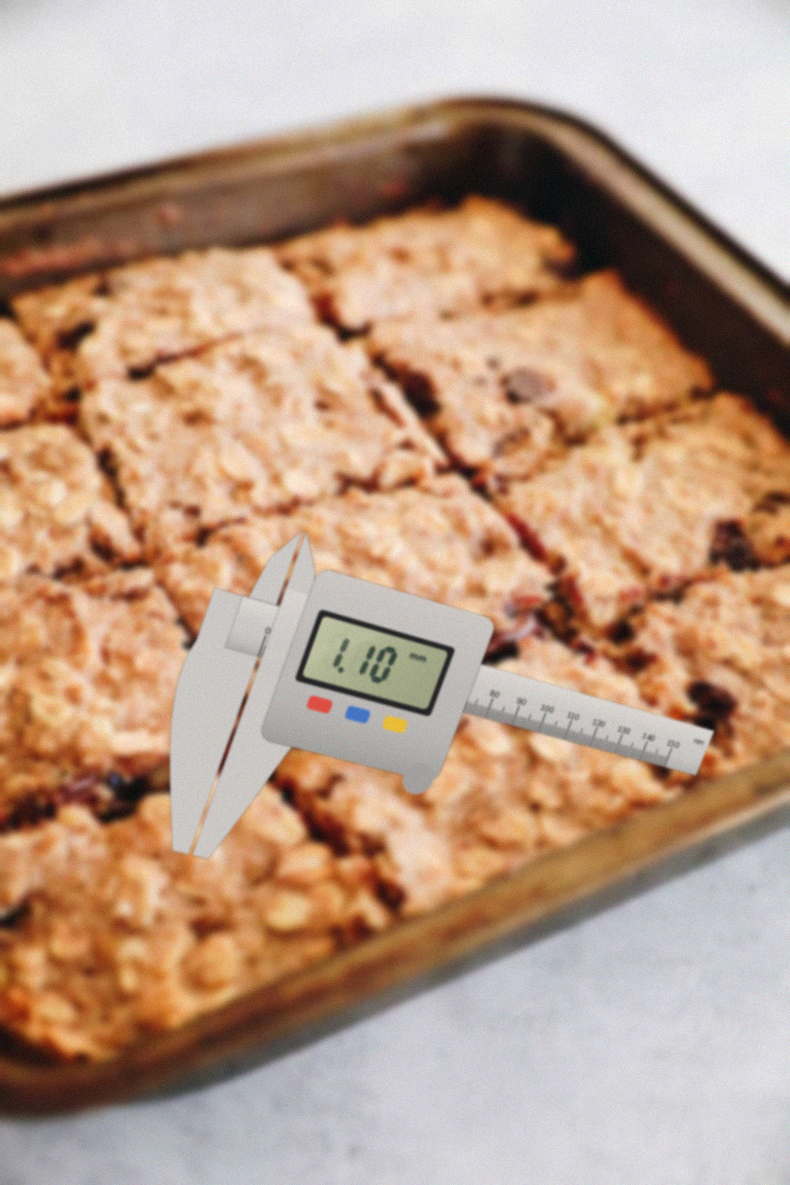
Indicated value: 1.10 mm
